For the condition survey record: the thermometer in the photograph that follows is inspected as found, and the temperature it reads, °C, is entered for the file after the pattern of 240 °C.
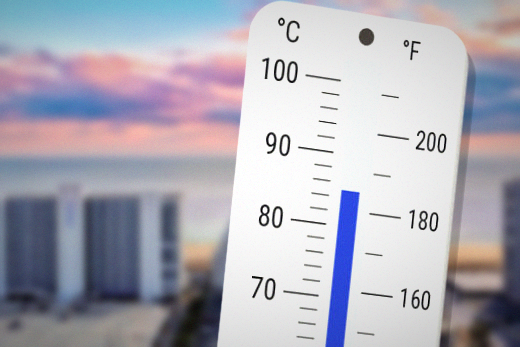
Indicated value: 85 °C
